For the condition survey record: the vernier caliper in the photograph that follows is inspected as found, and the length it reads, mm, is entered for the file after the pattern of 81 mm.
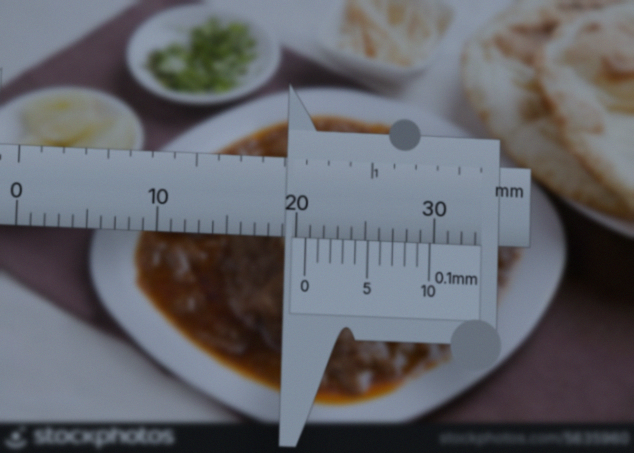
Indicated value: 20.7 mm
